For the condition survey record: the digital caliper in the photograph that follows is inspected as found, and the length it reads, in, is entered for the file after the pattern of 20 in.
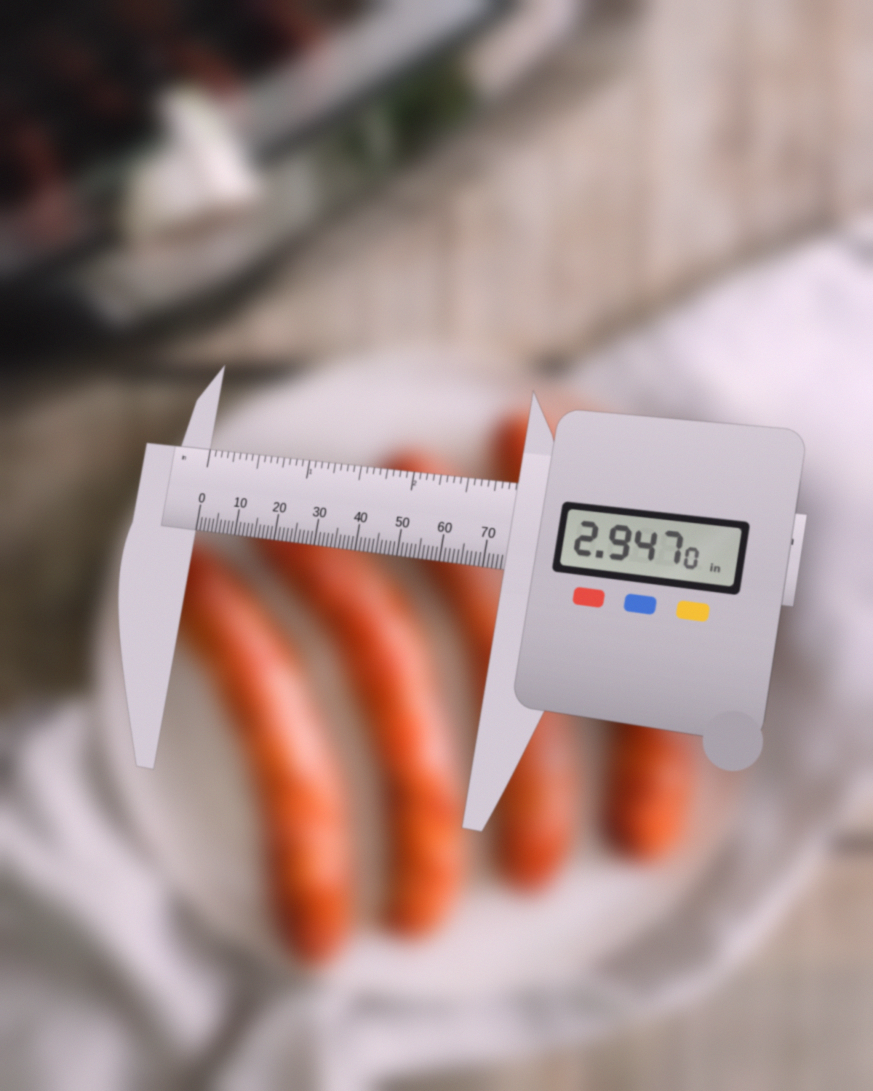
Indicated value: 2.9470 in
